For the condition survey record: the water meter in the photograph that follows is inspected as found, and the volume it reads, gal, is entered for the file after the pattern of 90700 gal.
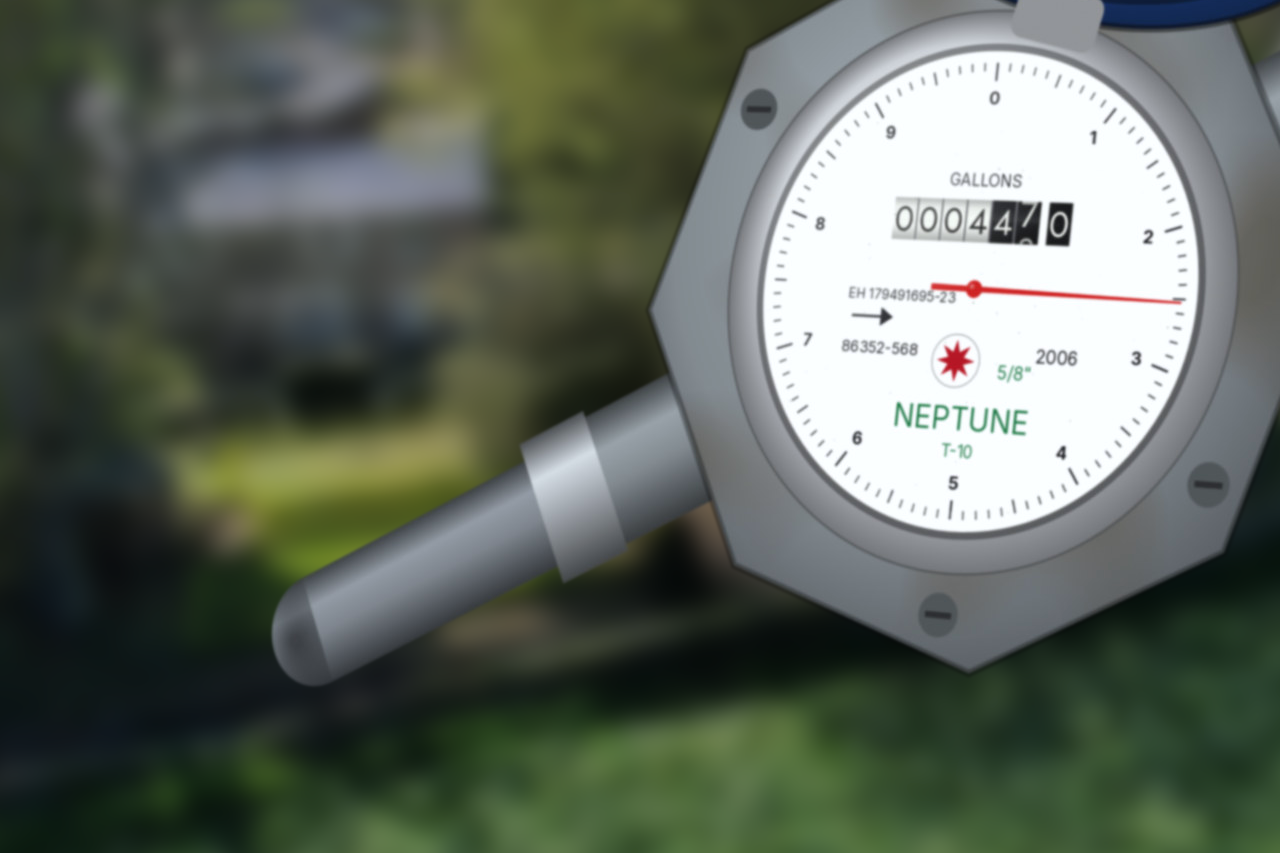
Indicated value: 4472.5 gal
